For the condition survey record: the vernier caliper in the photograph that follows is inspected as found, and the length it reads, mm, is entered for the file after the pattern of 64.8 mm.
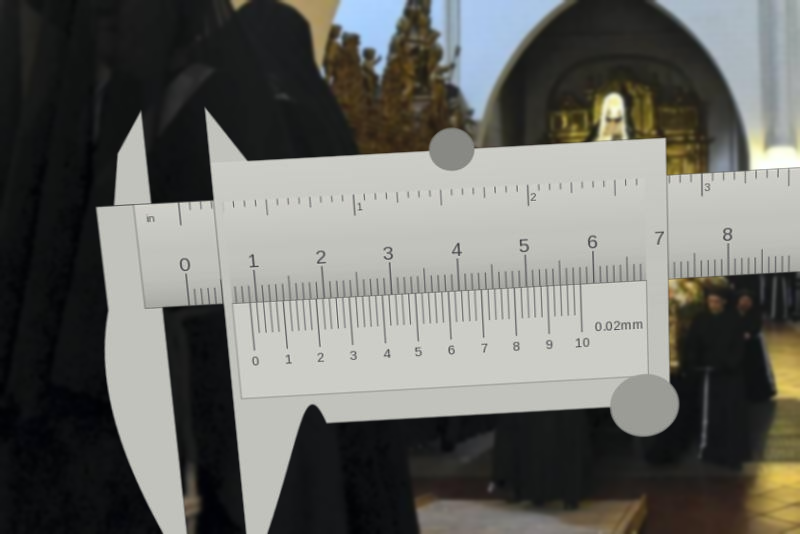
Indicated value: 9.0 mm
